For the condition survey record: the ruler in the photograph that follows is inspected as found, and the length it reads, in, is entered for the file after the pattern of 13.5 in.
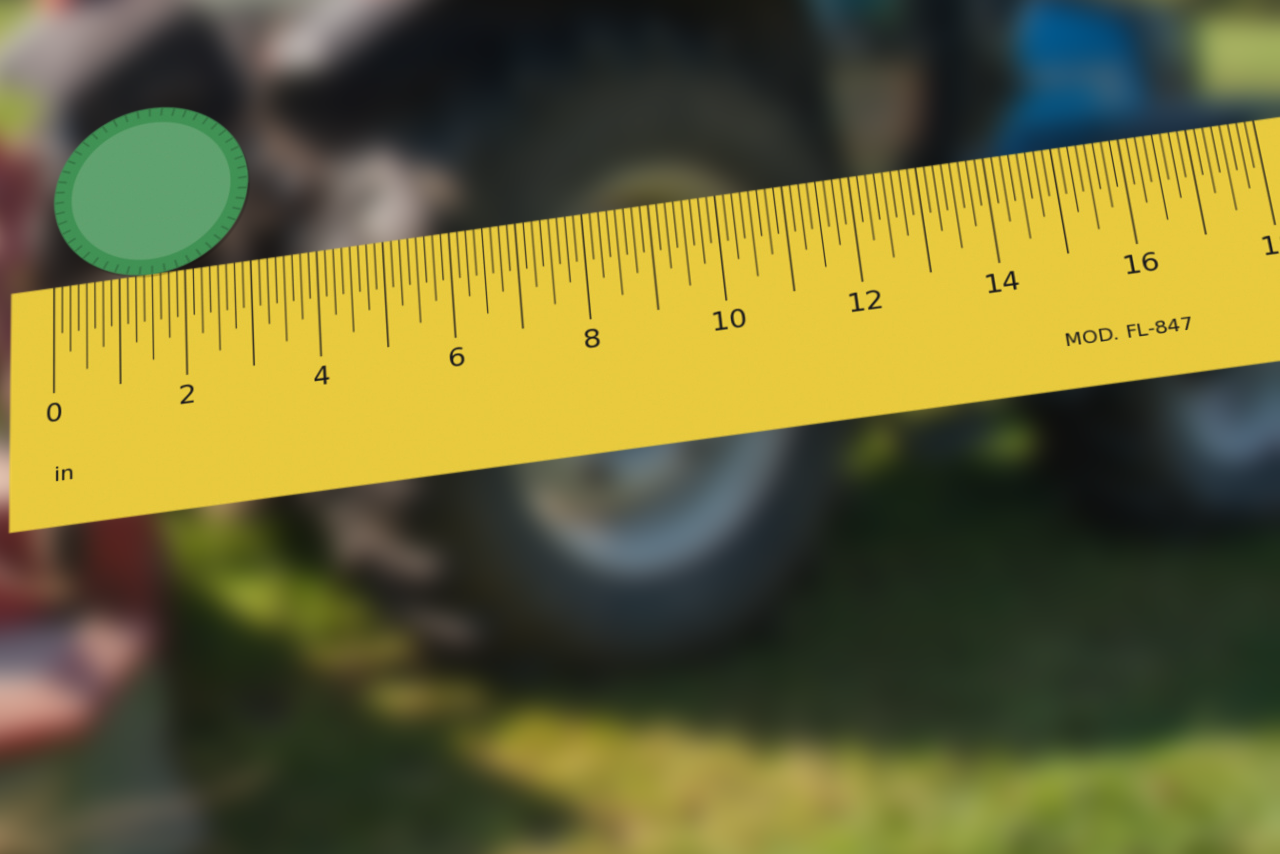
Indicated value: 3 in
